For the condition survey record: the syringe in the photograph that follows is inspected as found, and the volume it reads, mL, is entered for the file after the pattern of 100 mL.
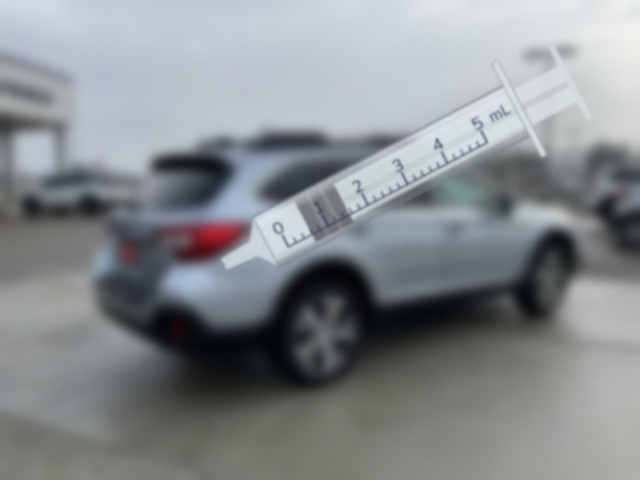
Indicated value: 0.6 mL
